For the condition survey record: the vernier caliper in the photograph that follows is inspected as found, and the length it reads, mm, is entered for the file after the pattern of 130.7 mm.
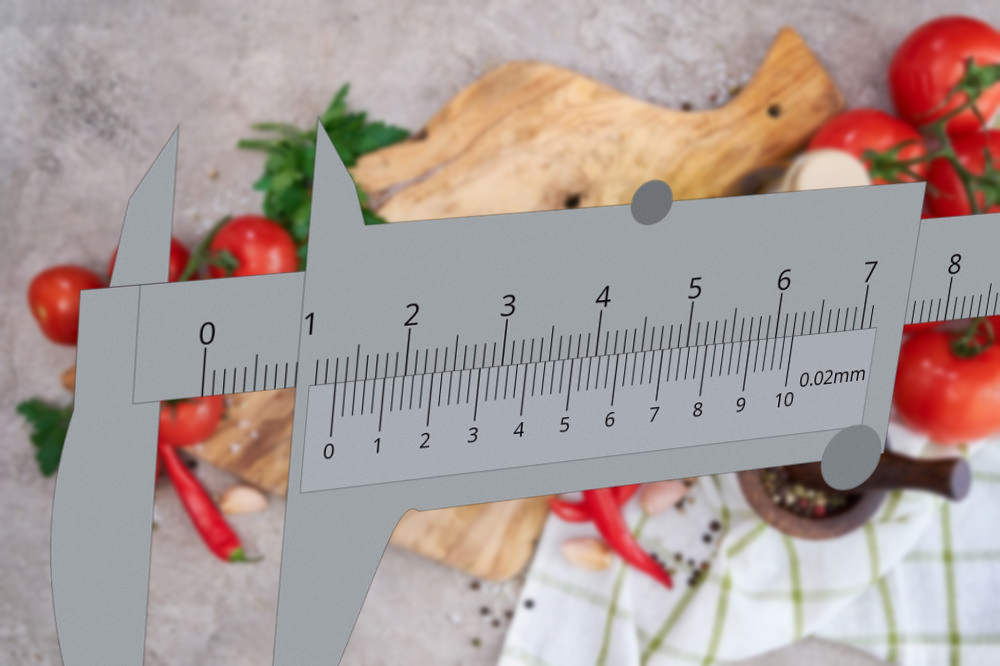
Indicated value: 13.0 mm
